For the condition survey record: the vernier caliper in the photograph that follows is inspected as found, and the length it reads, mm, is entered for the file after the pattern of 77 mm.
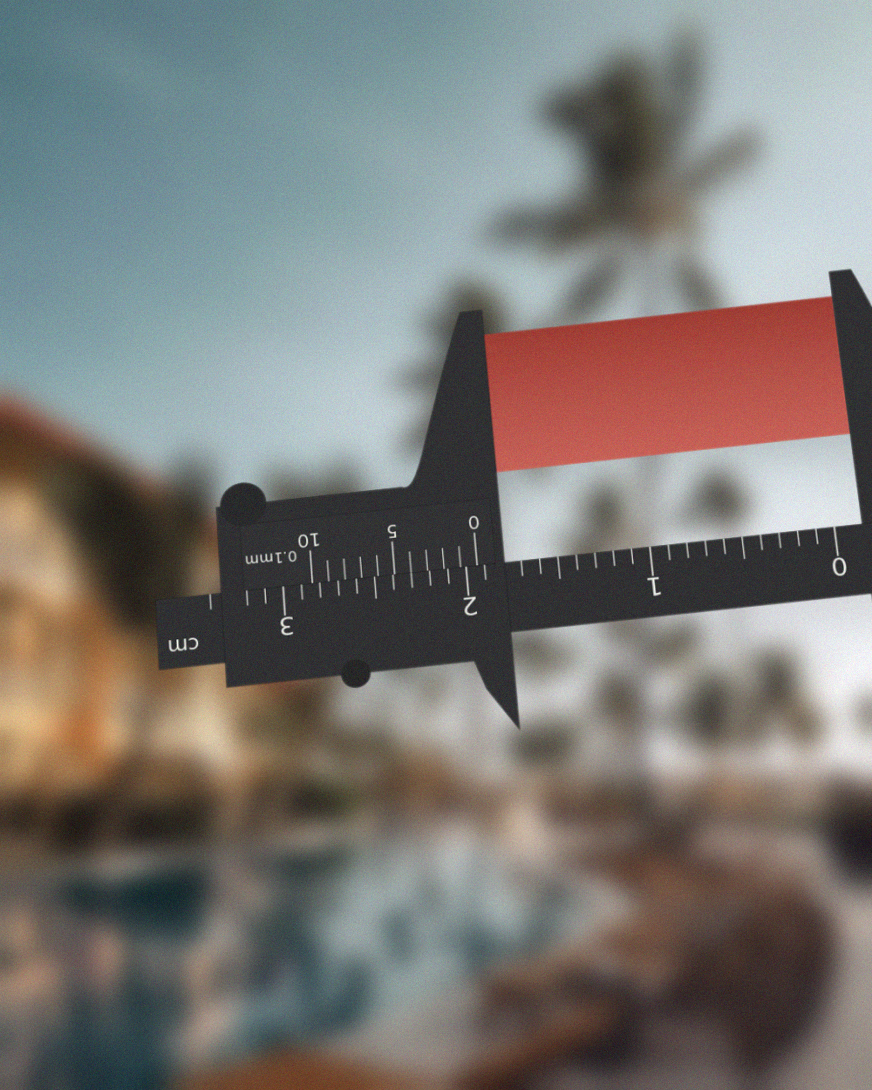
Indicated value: 19.4 mm
